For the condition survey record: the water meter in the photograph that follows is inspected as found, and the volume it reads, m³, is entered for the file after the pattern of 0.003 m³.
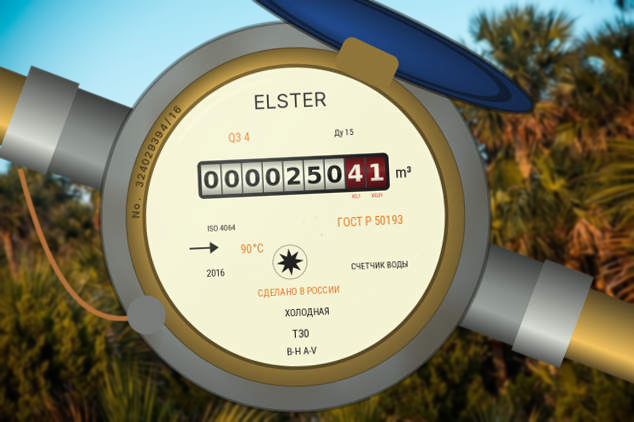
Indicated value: 250.41 m³
